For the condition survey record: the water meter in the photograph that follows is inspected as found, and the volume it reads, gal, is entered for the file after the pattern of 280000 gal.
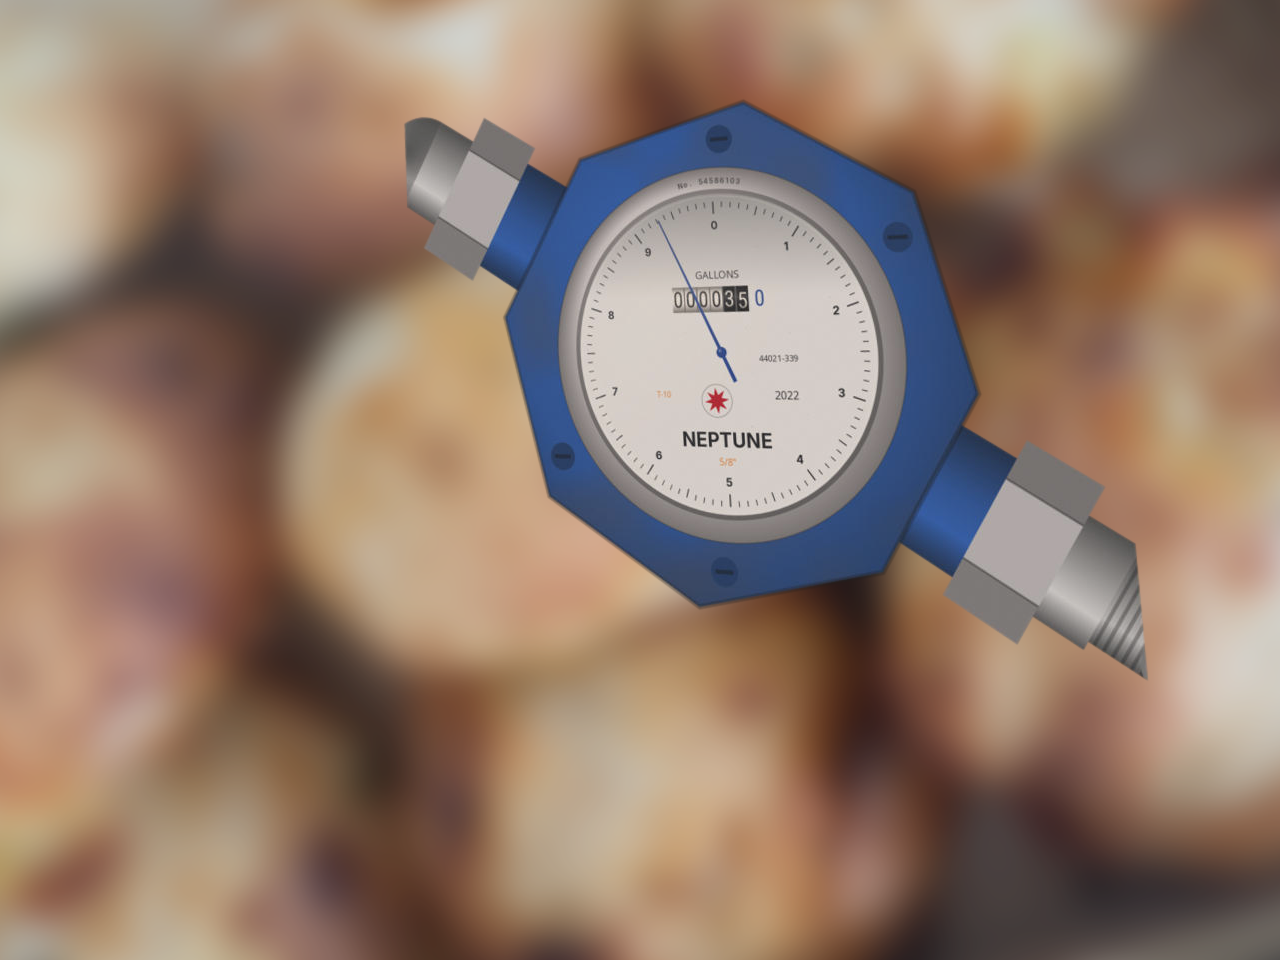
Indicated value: 349.3 gal
